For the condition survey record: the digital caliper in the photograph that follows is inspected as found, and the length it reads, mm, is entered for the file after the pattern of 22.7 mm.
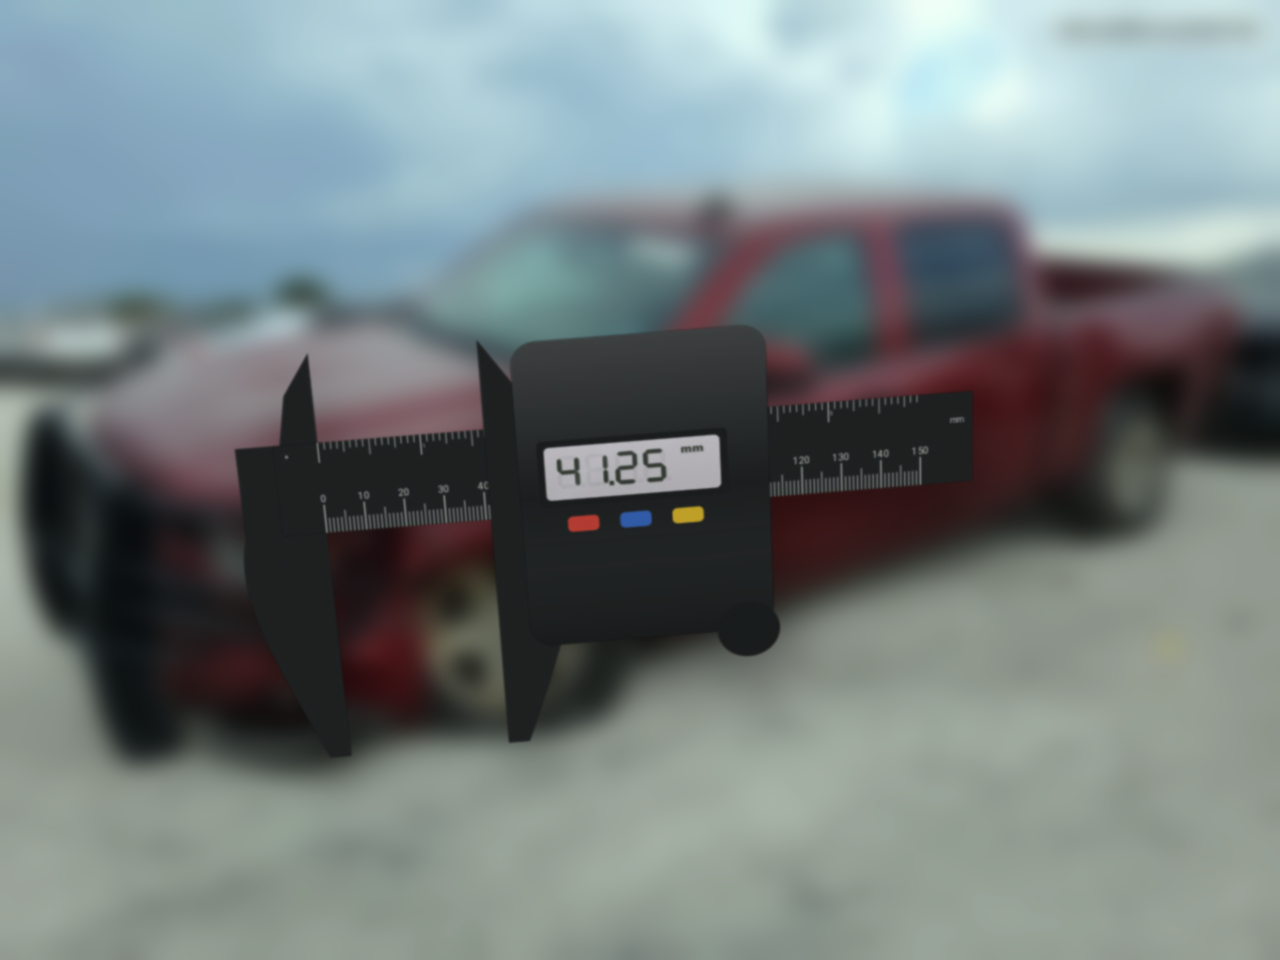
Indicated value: 41.25 mm
